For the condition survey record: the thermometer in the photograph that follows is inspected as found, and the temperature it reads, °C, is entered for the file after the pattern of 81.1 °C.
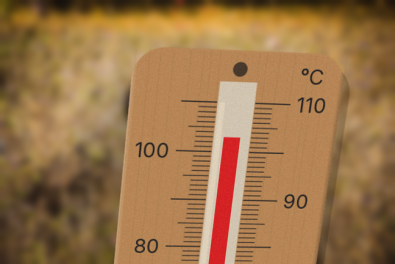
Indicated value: 103 °C
